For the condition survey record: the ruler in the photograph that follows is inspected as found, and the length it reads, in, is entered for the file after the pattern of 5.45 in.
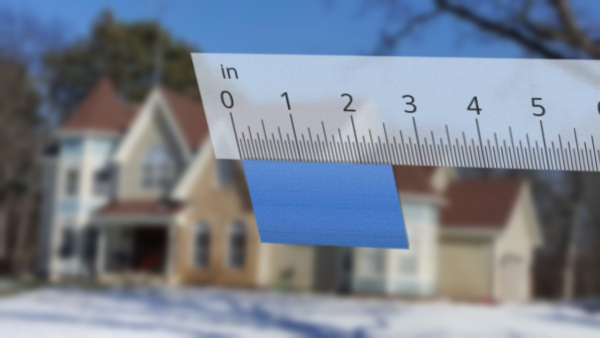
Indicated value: 2.5 in
